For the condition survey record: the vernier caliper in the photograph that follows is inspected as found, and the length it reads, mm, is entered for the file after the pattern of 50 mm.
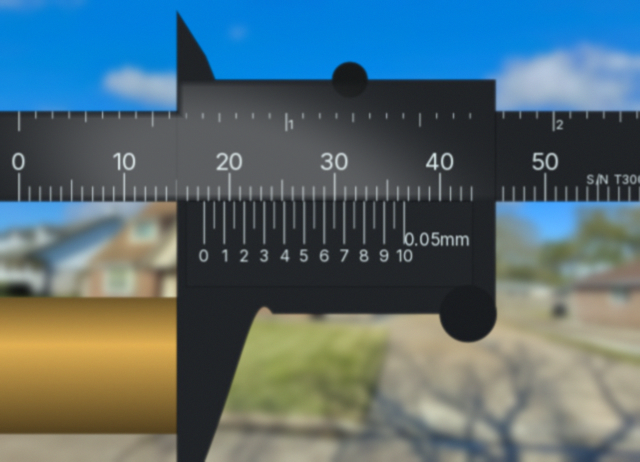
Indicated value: 17.6 mm
